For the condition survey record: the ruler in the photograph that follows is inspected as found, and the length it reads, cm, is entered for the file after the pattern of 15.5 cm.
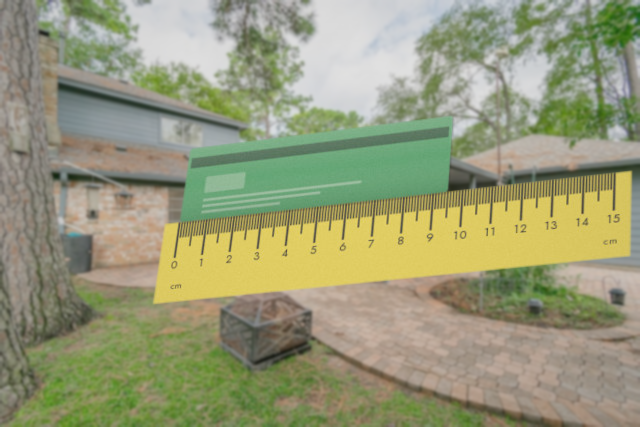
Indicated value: 9.5 cm
